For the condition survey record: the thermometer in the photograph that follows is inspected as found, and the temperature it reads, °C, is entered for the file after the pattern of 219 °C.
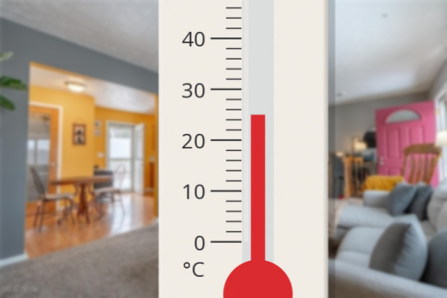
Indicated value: 25 °C
